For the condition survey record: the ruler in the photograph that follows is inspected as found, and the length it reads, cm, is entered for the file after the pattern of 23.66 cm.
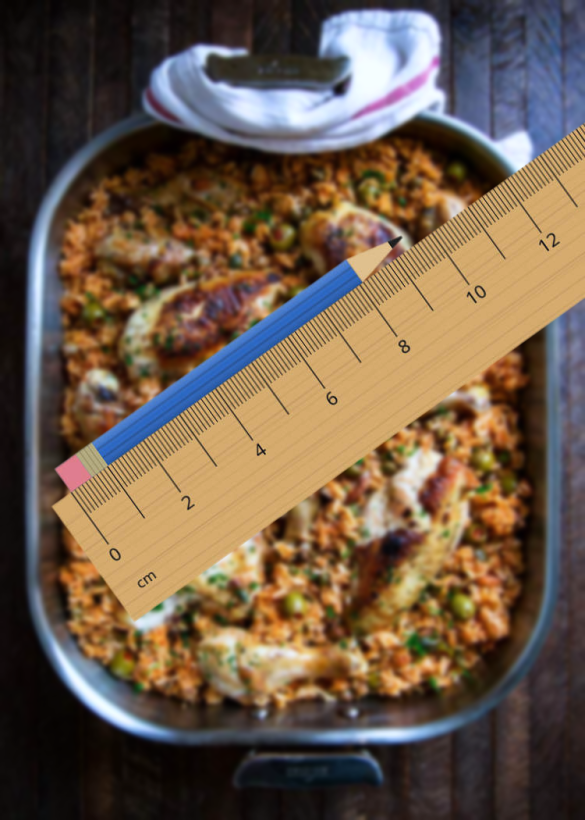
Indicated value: 9.4 cm
